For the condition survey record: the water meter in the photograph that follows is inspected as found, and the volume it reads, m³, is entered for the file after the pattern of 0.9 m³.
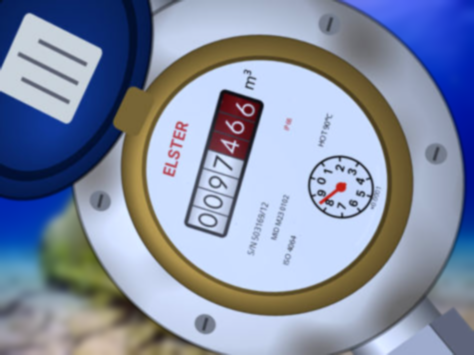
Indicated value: 97.4658 m³
